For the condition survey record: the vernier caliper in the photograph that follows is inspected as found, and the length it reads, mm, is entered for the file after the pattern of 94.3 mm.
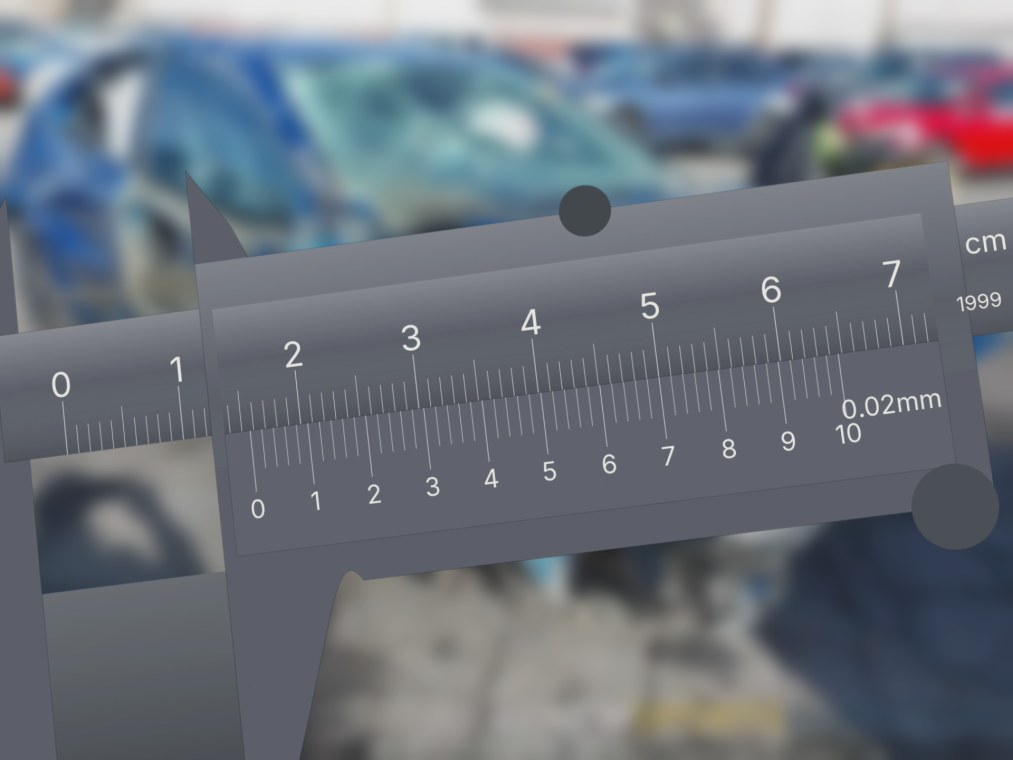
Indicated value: 15.7 mm
